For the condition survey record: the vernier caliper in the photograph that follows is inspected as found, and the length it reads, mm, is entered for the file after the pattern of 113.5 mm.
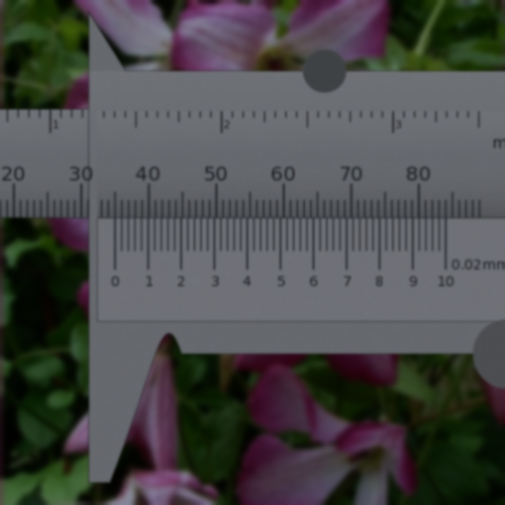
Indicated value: 35.0 mm
